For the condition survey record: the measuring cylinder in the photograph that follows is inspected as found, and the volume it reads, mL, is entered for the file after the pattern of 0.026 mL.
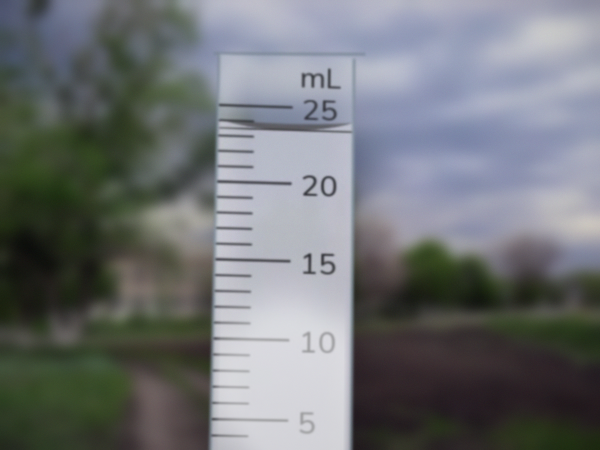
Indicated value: 23.5 mL
